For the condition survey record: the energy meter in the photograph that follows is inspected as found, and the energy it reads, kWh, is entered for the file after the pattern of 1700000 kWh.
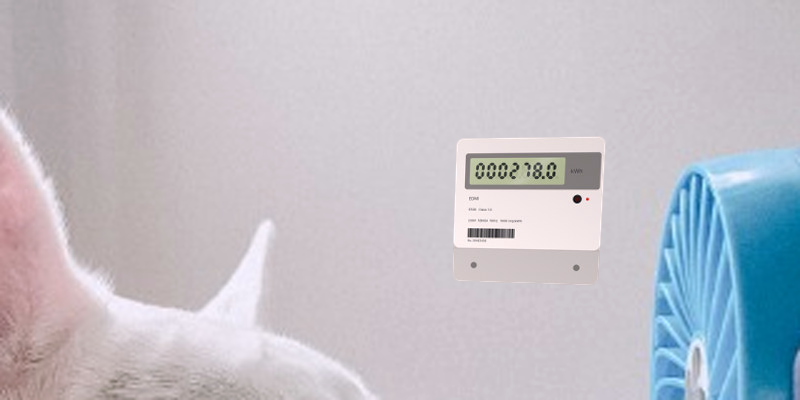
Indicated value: 278.0 kWh
